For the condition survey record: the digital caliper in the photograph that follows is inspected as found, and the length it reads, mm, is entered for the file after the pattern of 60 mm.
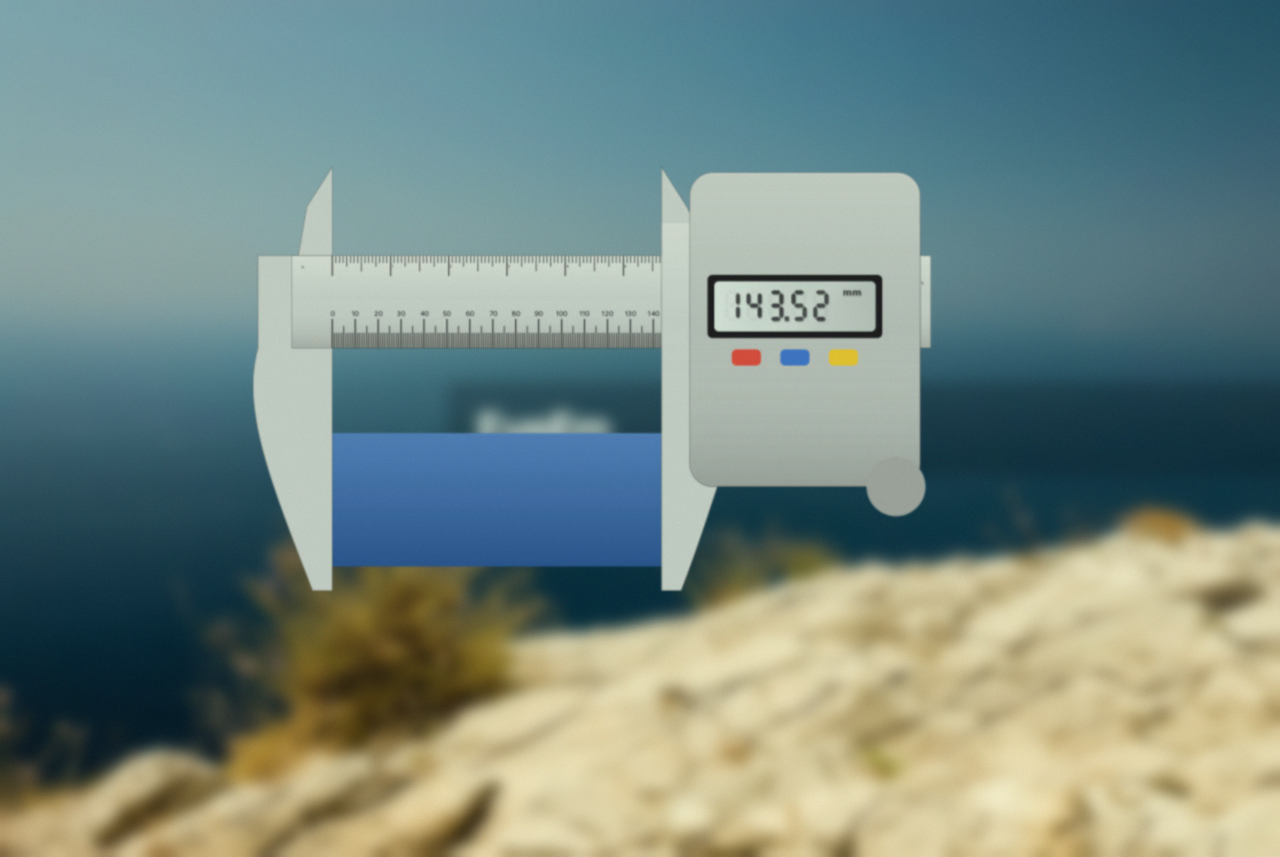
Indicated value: 143.52 mm
